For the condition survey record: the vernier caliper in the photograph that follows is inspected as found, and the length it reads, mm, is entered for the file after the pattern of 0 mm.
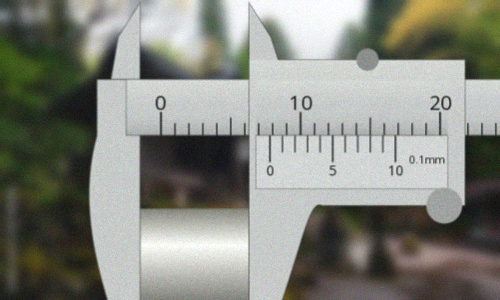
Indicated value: 7.8 mm
